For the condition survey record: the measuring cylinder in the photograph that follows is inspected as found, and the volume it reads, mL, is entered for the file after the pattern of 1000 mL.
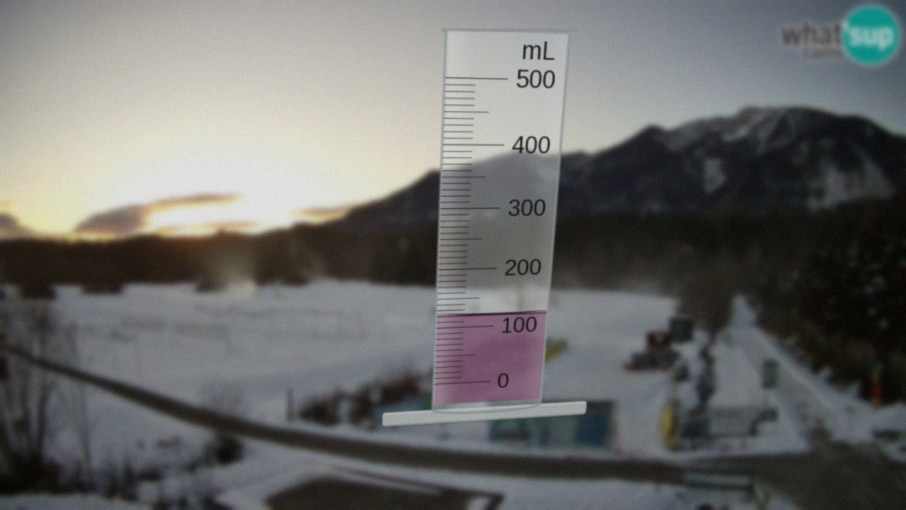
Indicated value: 120 mL
